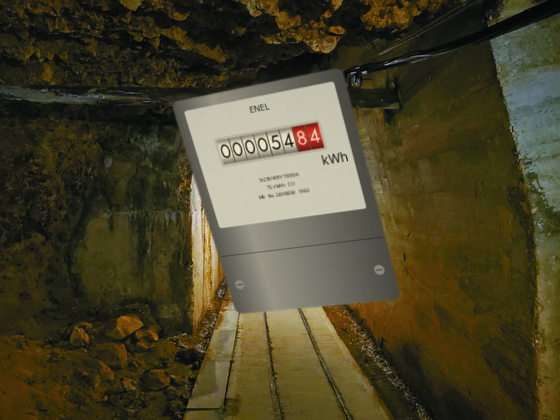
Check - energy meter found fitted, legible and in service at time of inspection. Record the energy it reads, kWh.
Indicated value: 54.84 kWh
